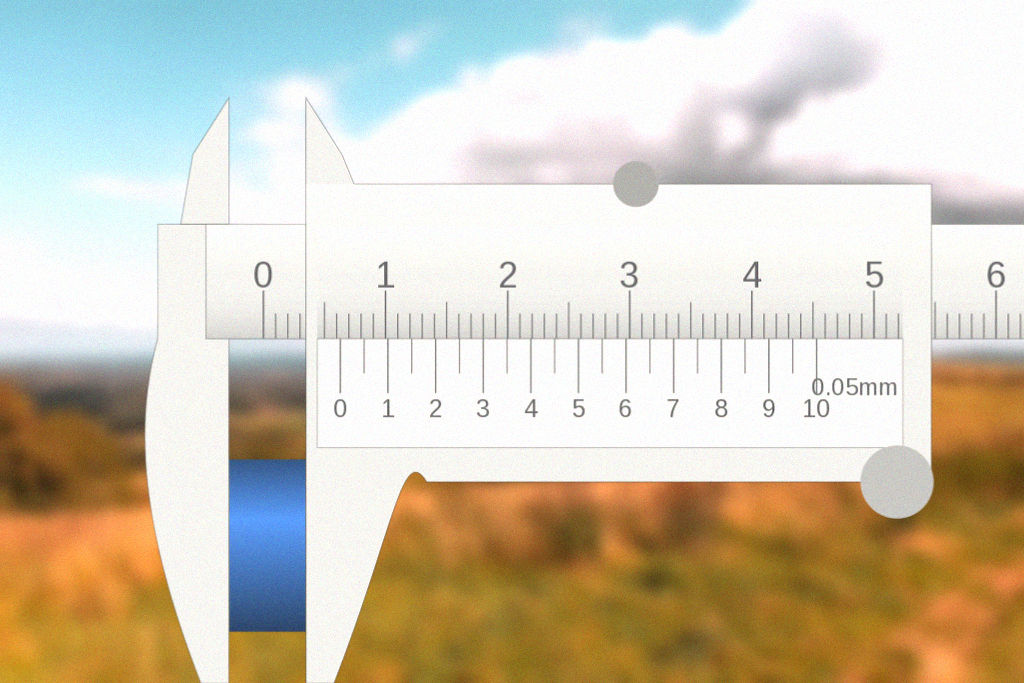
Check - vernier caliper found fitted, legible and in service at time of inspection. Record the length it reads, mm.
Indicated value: 6.3 mm
